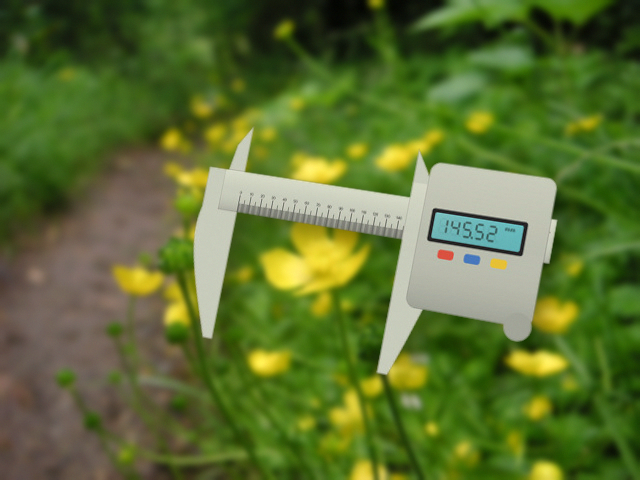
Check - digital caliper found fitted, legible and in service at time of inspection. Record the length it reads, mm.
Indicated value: 145.52 mm
